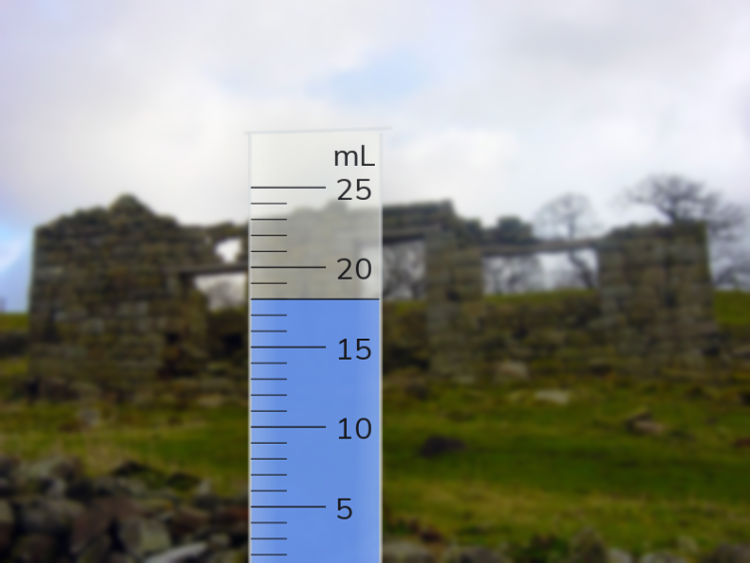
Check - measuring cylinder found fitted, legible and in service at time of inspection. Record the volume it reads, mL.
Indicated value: 18 mL
